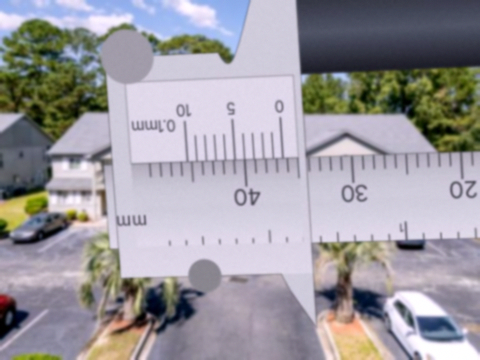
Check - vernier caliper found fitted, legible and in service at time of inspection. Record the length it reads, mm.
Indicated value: 36.4 mm
